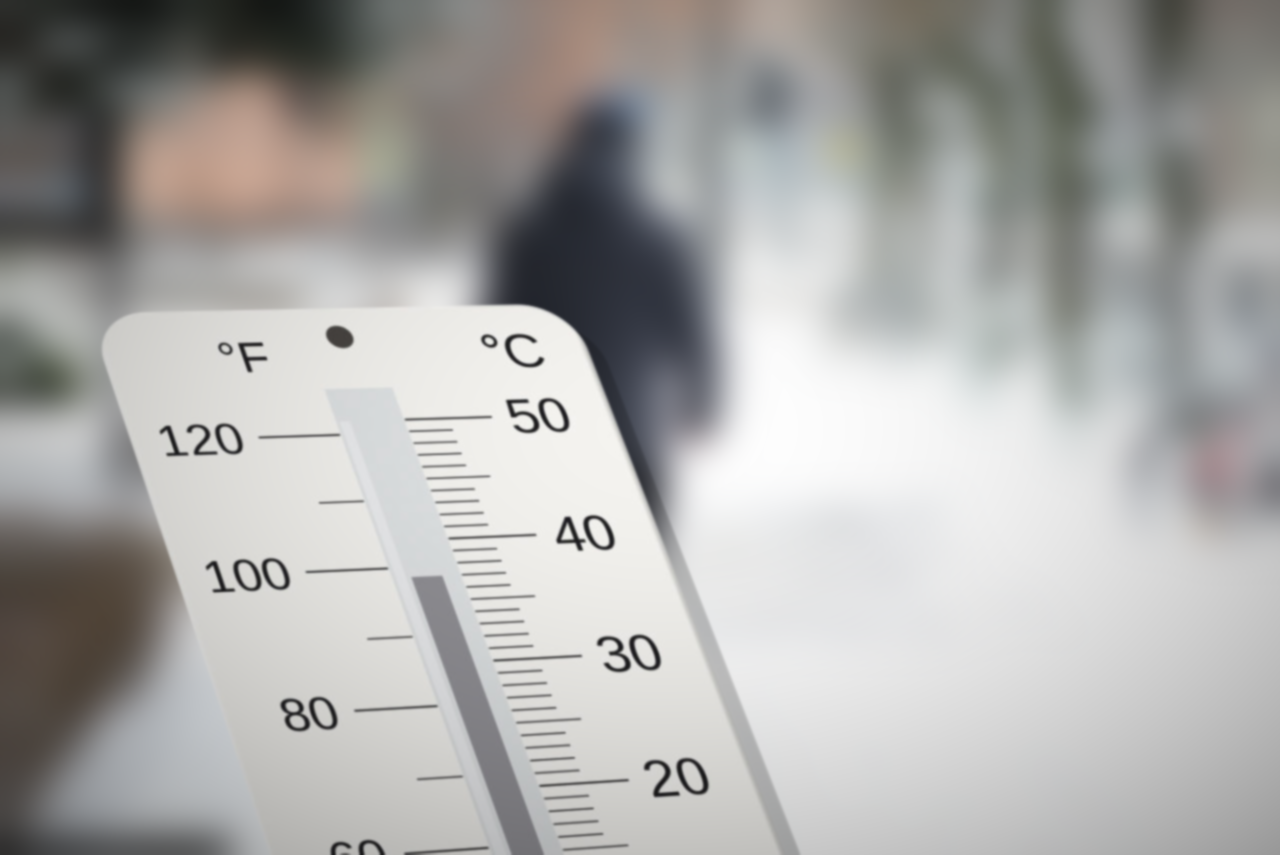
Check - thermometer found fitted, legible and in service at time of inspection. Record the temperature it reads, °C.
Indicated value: 37 °C
